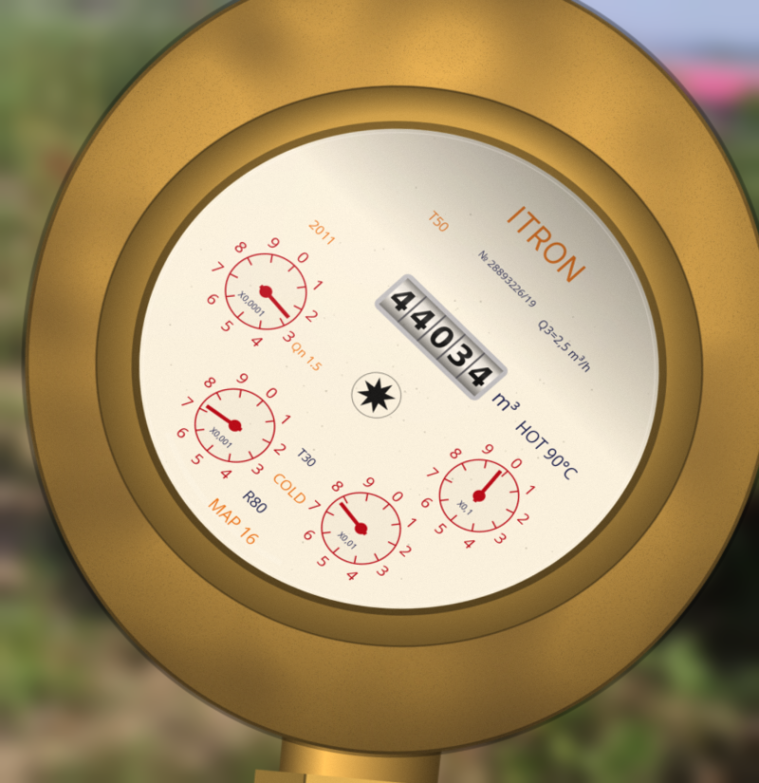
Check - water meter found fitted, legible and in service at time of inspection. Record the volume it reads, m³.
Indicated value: 44033.9772 m³
